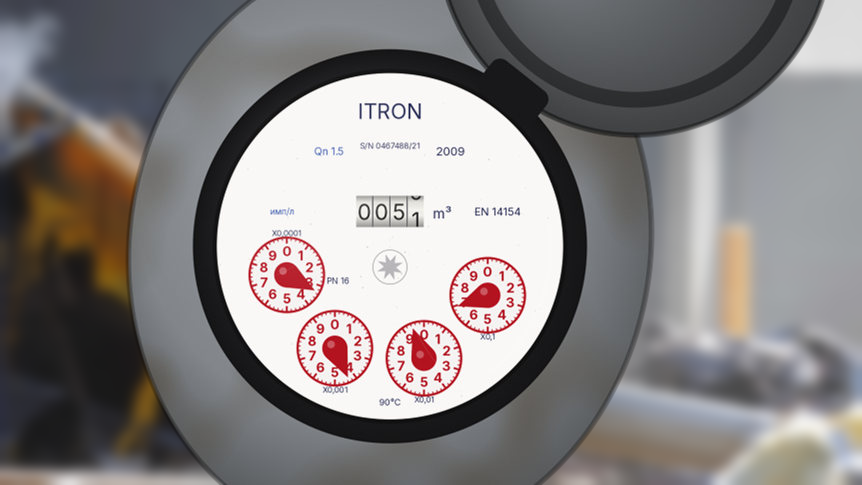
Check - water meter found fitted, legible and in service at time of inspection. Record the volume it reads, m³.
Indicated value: 50.6943 m³
